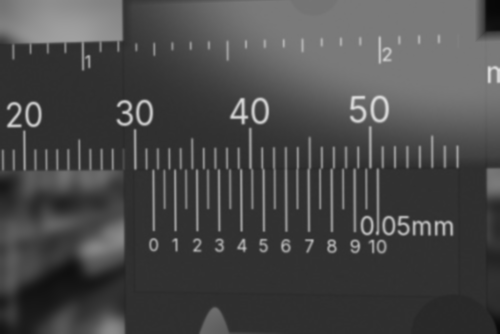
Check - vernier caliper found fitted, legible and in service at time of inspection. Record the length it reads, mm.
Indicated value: 31.6 mm
